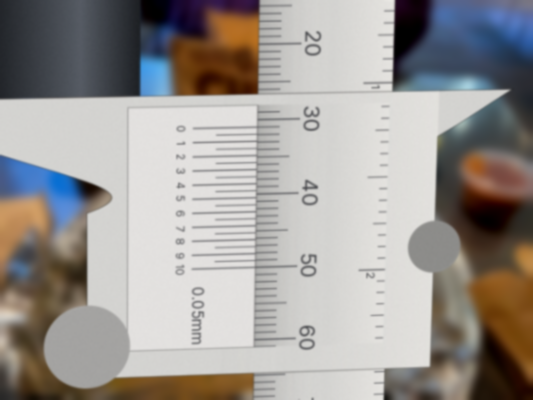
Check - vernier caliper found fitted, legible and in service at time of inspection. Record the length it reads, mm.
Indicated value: 31.0 mm
